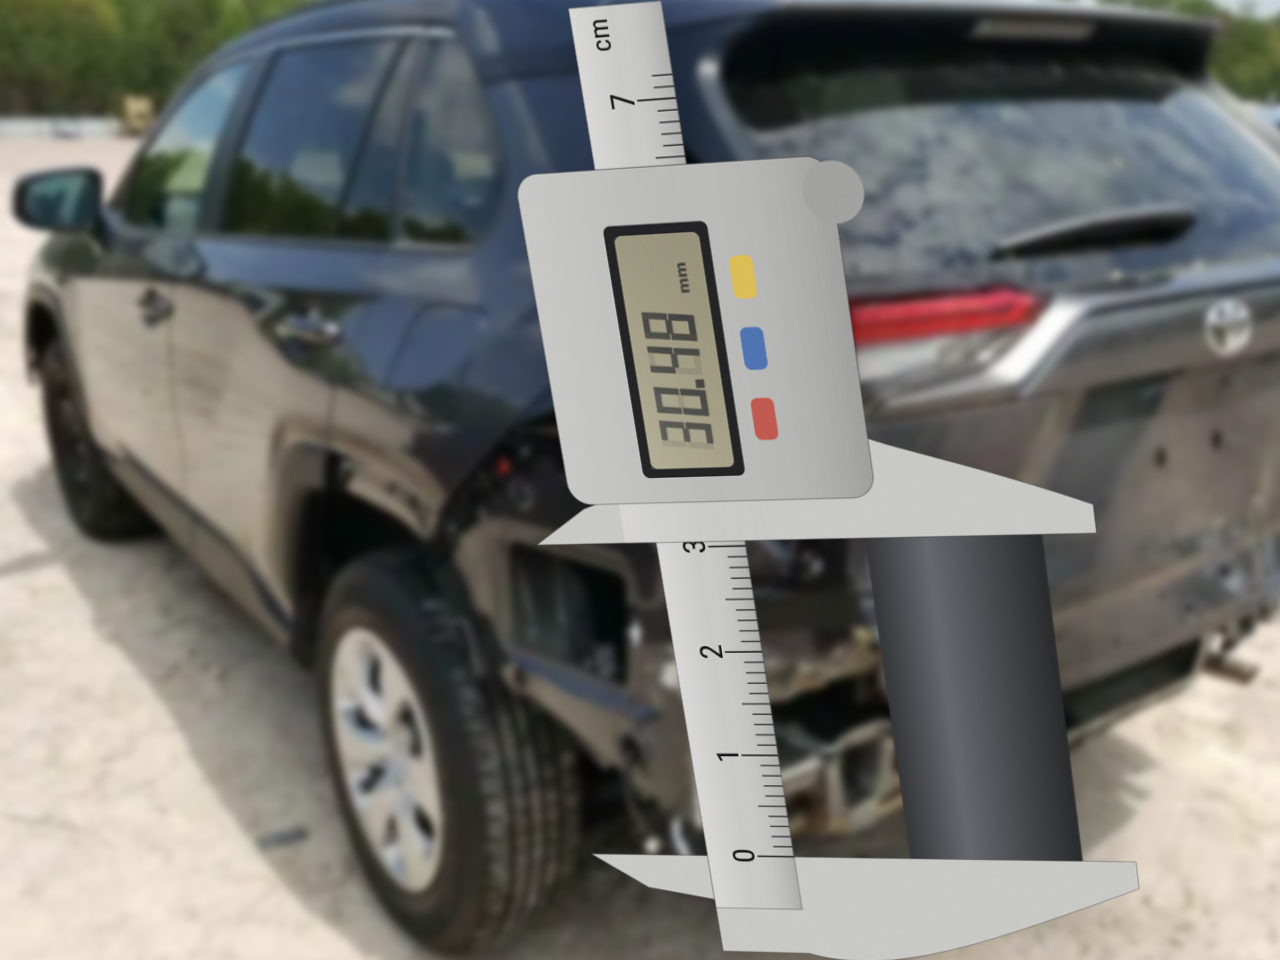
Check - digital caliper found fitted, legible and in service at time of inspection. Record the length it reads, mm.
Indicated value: 30.48 mm
